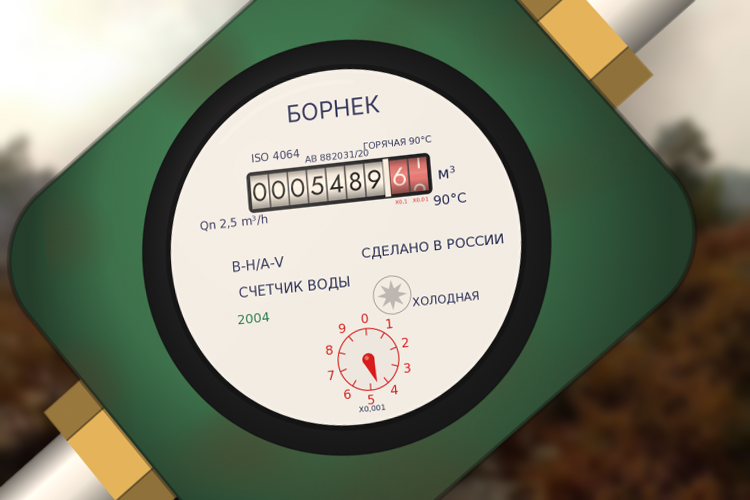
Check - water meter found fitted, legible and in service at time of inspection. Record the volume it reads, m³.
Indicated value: 5489.614 m³
